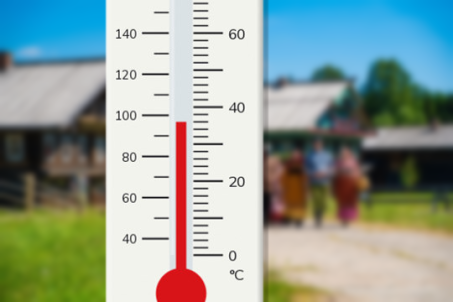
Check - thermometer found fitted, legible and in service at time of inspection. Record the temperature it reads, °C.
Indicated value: 36 °C
